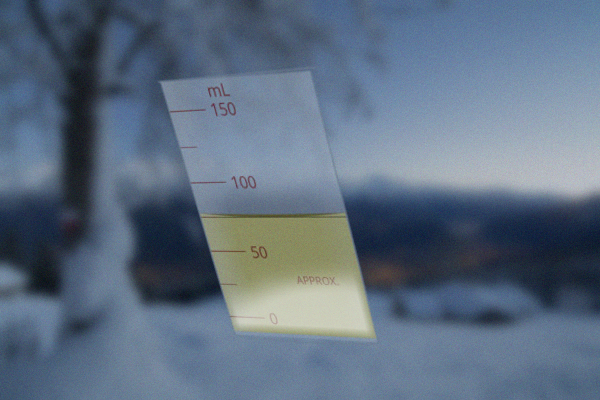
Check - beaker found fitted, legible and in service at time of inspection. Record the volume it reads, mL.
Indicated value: 75 mL
